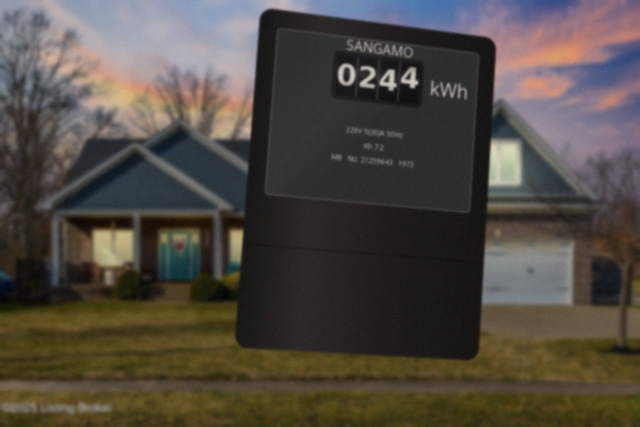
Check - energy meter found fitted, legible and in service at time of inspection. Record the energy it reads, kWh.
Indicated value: 244 kWh
